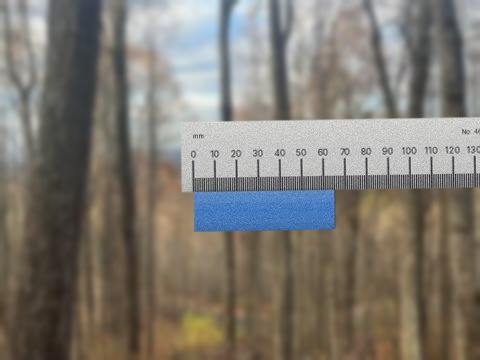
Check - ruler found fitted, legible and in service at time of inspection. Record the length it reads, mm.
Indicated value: 65 mm
